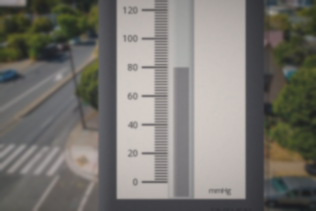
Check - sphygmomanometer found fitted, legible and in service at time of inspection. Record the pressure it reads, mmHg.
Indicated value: 80 mmHg
